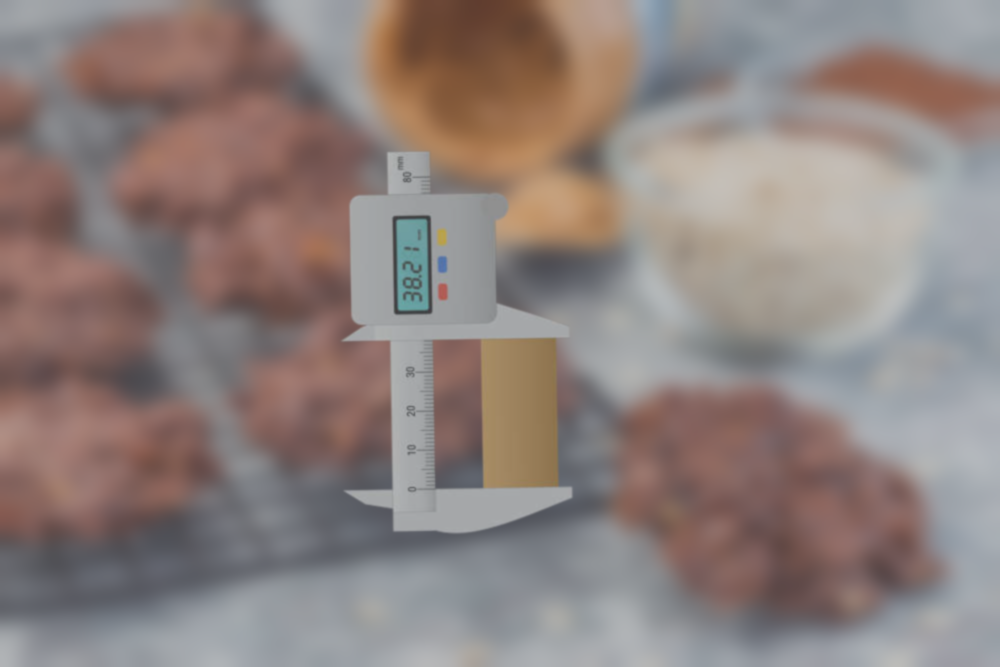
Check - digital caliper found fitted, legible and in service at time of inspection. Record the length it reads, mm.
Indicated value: 38.21 mm
